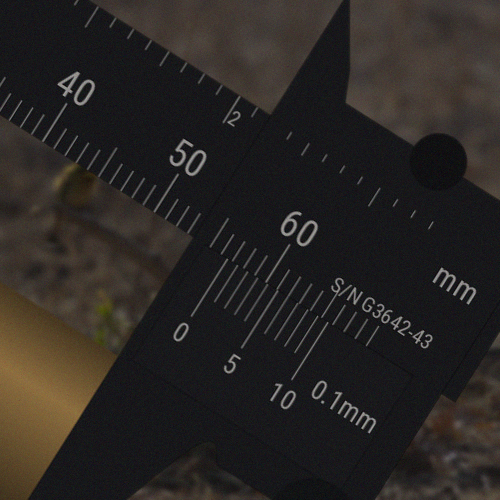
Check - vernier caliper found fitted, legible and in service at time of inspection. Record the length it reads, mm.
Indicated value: 56.6 mm
